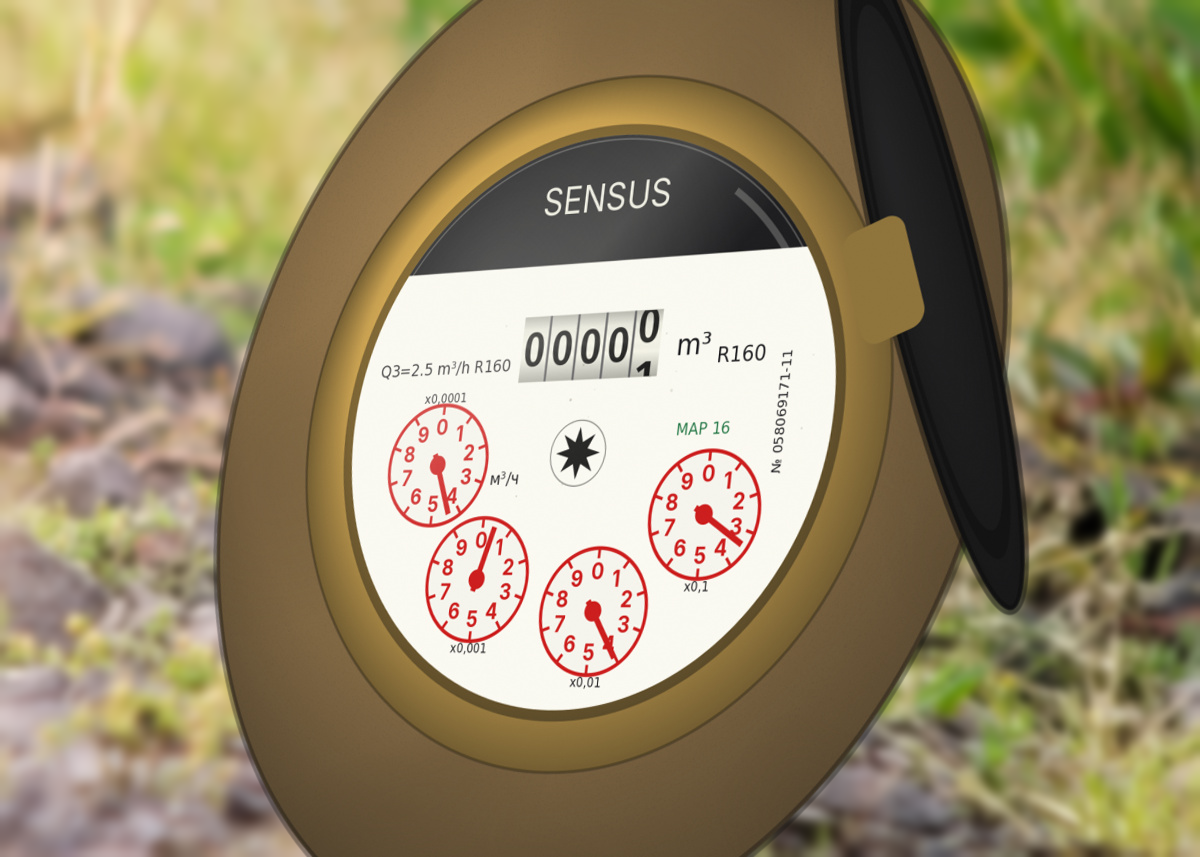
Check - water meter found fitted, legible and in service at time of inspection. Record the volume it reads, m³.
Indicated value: 0.3404 m³
